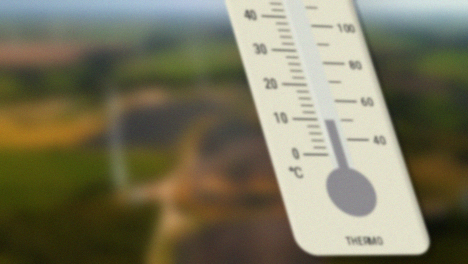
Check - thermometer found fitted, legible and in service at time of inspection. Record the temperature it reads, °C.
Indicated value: 10 °C
